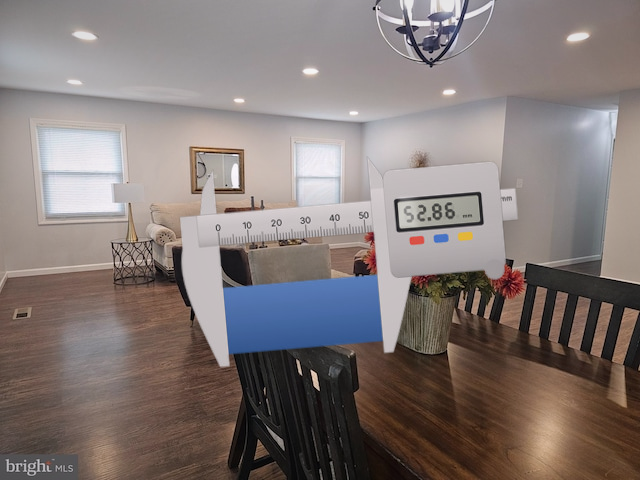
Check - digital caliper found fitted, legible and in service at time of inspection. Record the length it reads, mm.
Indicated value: 52.86 mm
